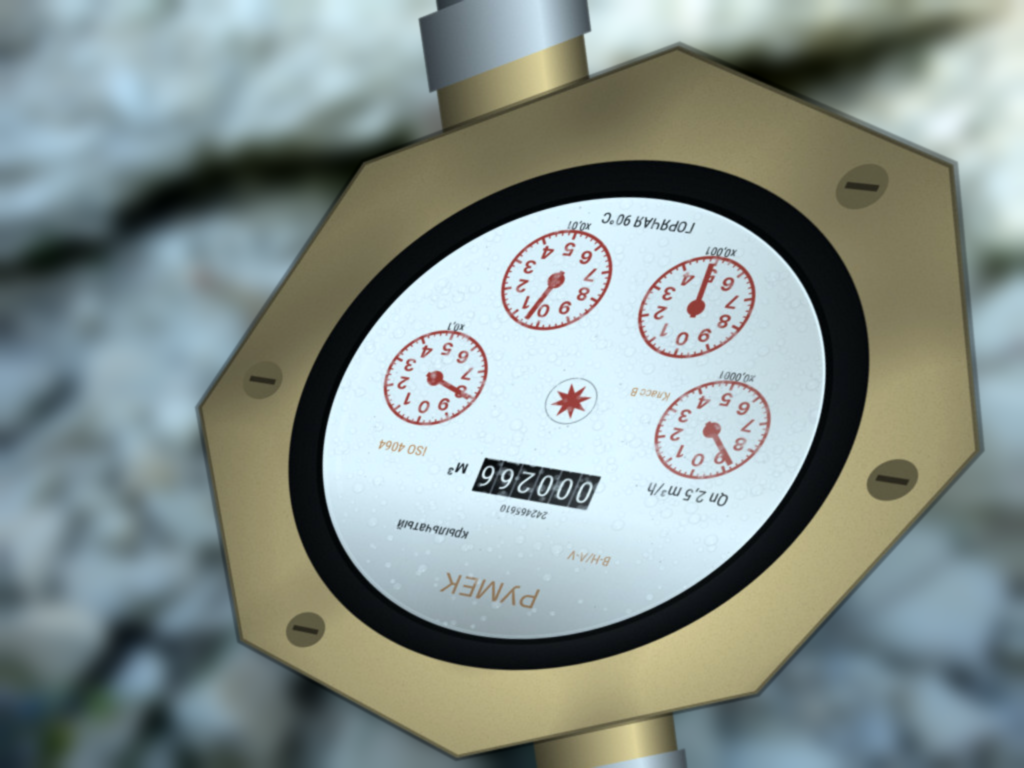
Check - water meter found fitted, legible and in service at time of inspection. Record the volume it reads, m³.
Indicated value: 266.8048 m³
